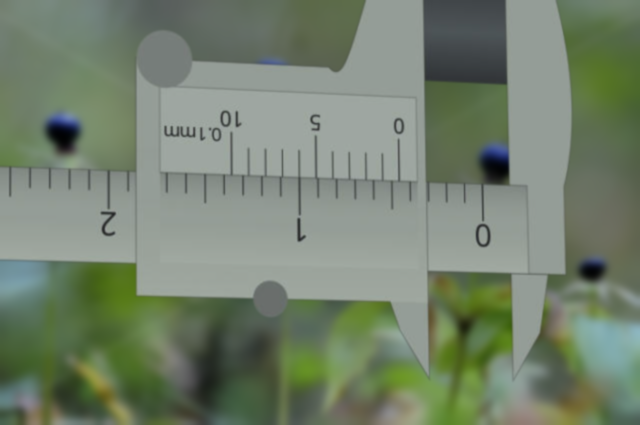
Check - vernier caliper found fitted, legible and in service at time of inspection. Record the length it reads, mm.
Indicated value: 4.6 mm
